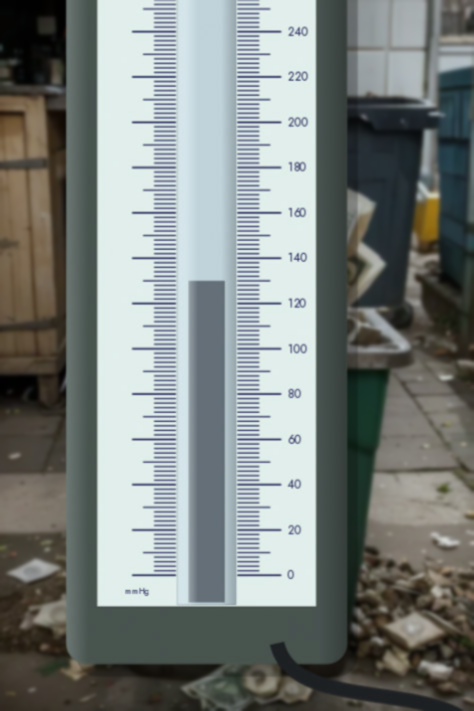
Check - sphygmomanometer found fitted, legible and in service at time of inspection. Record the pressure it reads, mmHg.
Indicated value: 130 mmHg
